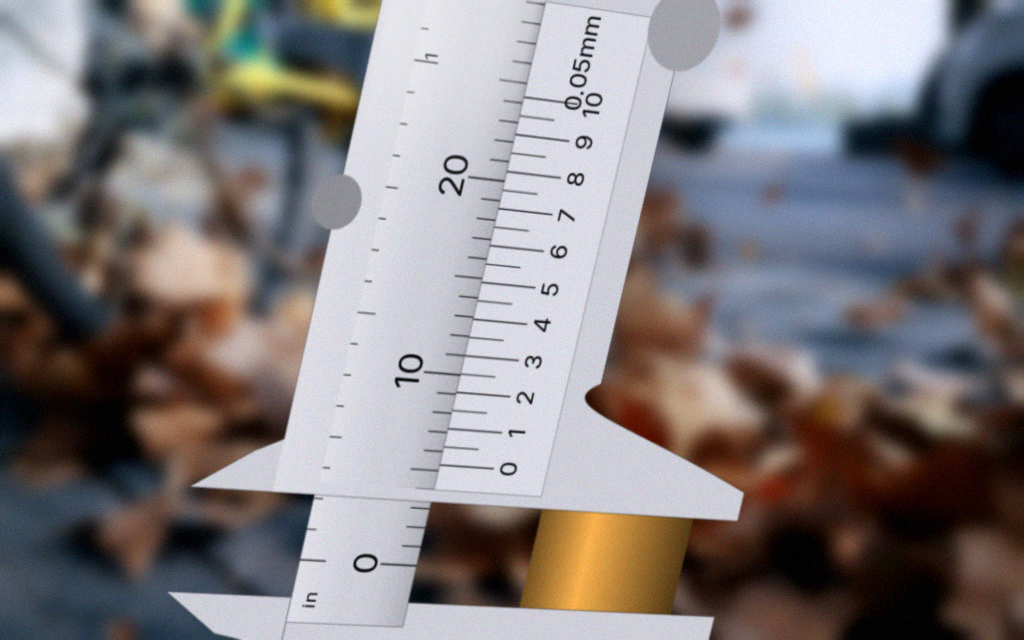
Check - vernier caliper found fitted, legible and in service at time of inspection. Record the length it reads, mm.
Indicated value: 5.3 mm
